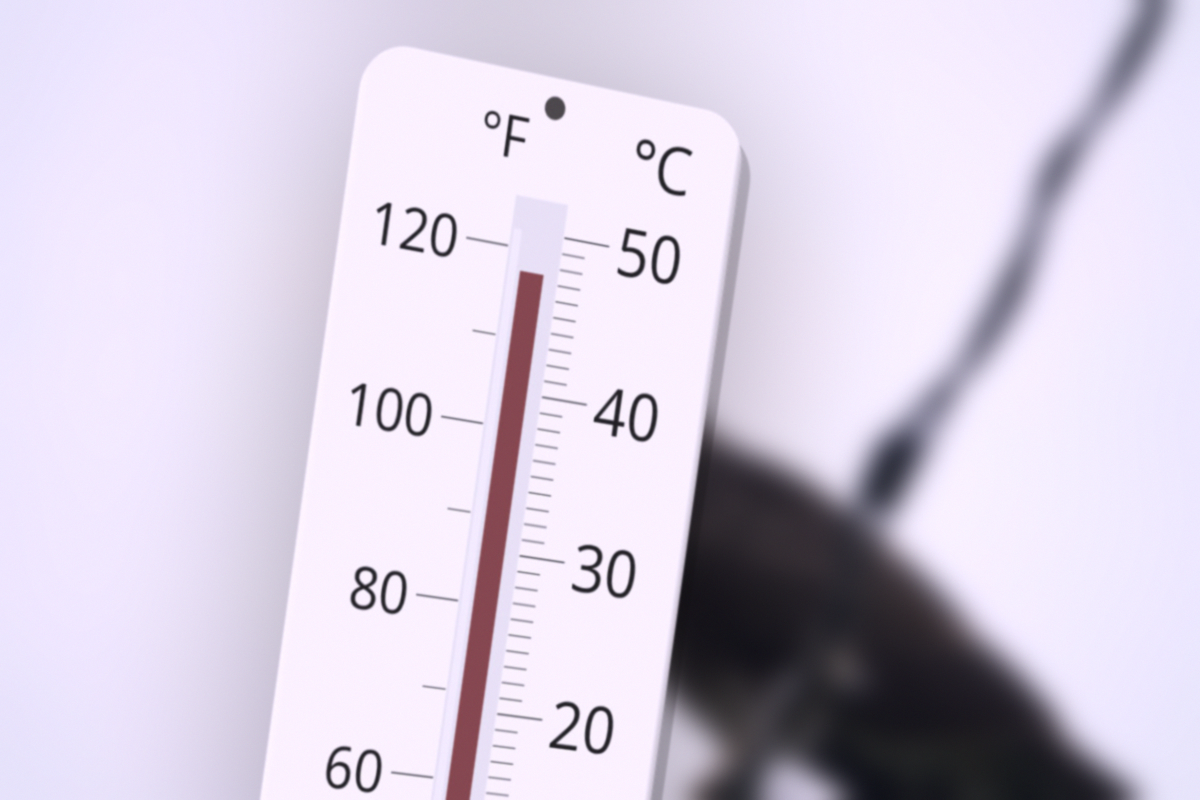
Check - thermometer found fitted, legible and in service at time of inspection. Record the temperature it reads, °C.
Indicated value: 47.5 °C
